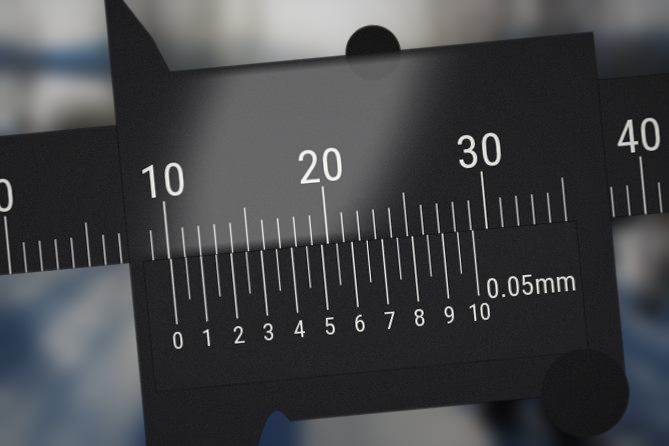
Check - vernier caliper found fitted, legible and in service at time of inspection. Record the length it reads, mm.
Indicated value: 10.1 mm
